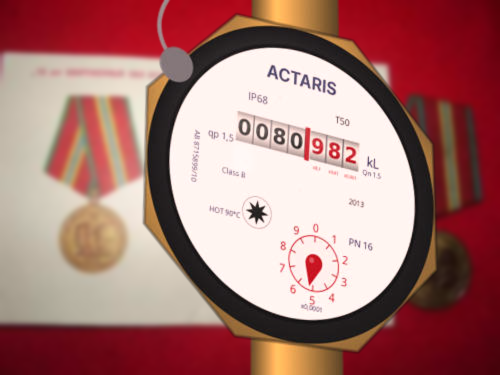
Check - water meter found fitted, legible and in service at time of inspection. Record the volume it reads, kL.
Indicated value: 80.9825 kL
